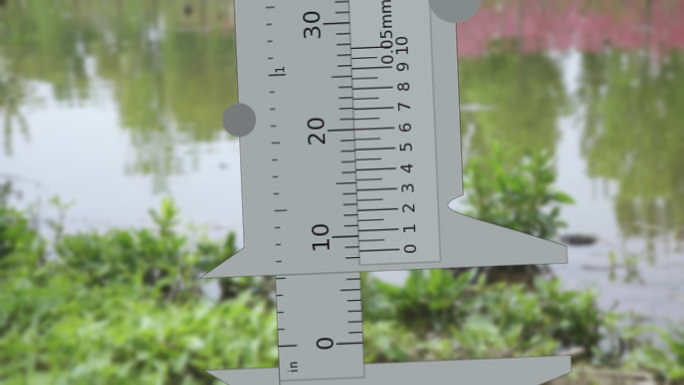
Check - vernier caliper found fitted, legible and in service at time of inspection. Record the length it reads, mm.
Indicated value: 8.6 mm
